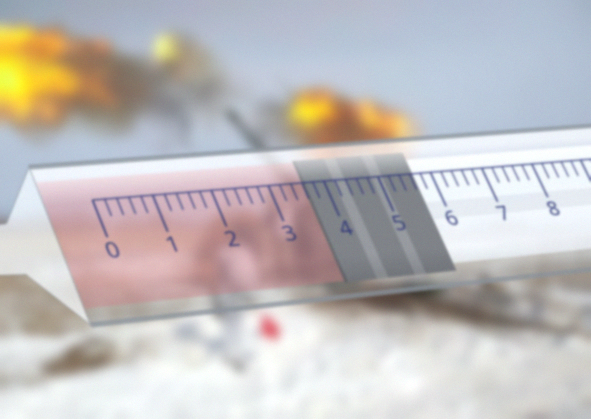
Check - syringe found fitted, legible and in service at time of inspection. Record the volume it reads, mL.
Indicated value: 3.6 mL
